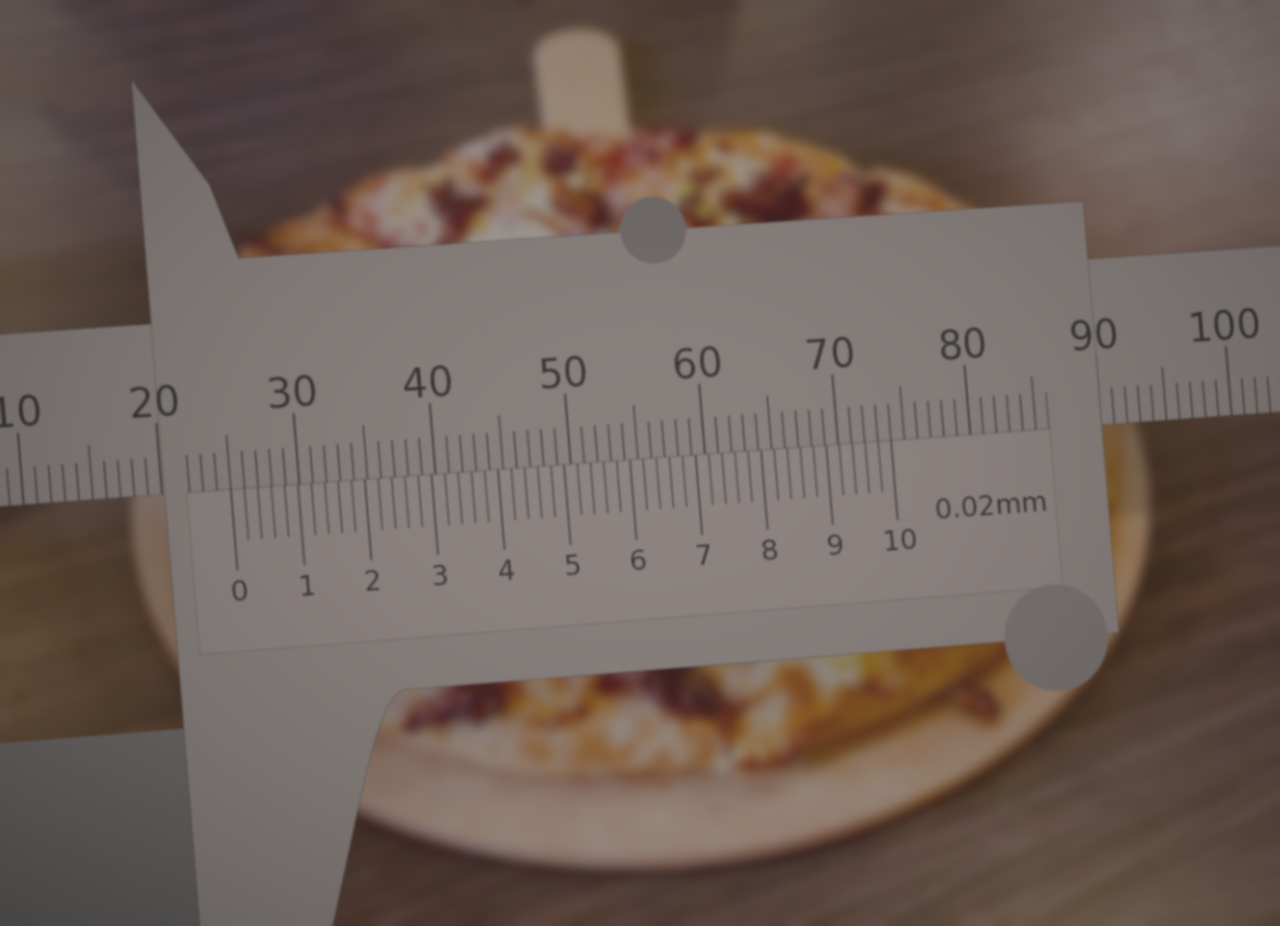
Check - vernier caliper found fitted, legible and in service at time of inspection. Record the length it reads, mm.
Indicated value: 25.0 mm
